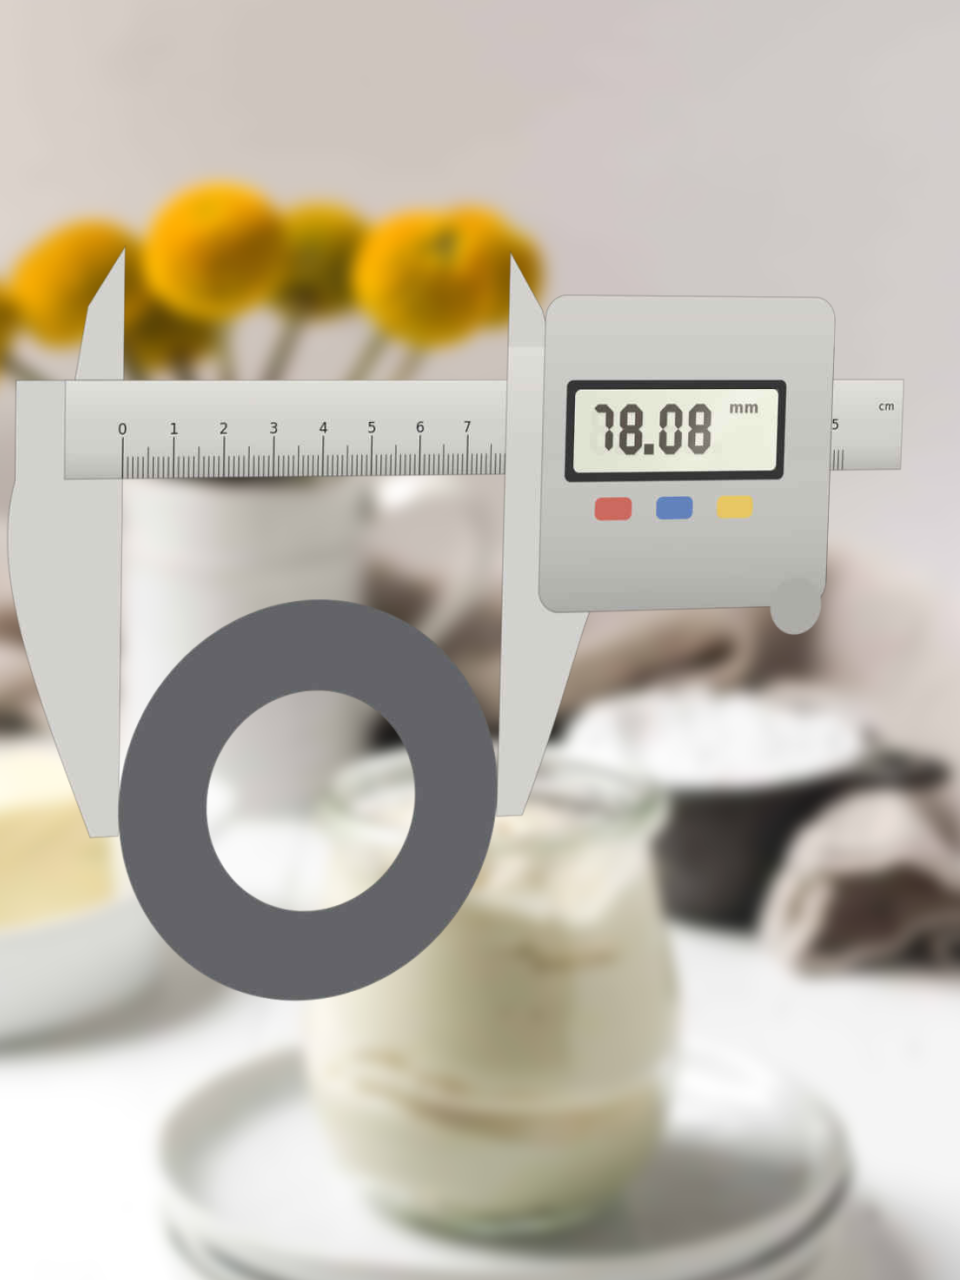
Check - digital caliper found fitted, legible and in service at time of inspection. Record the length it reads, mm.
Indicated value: 78.08 mm
